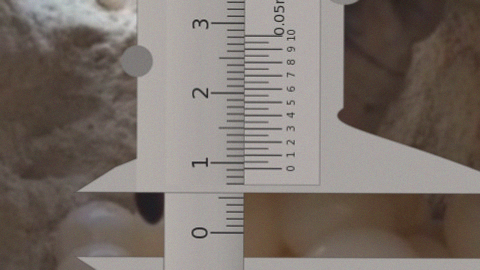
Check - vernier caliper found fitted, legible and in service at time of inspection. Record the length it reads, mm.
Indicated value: 9.2 mm
